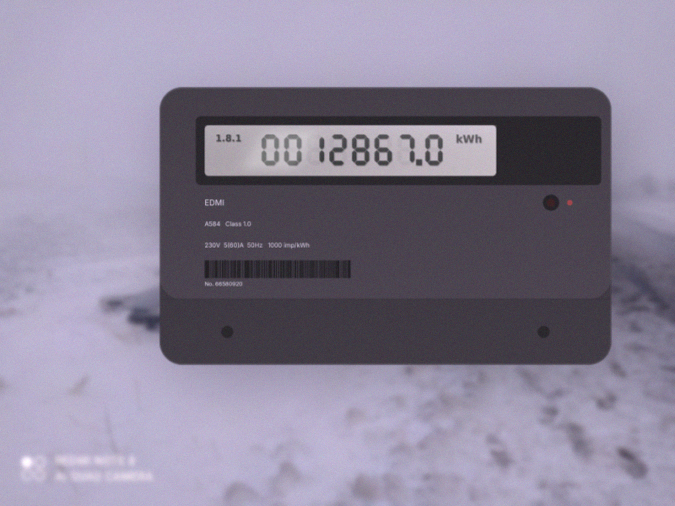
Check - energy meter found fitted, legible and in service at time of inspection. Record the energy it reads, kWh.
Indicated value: 12867.0 kWh
